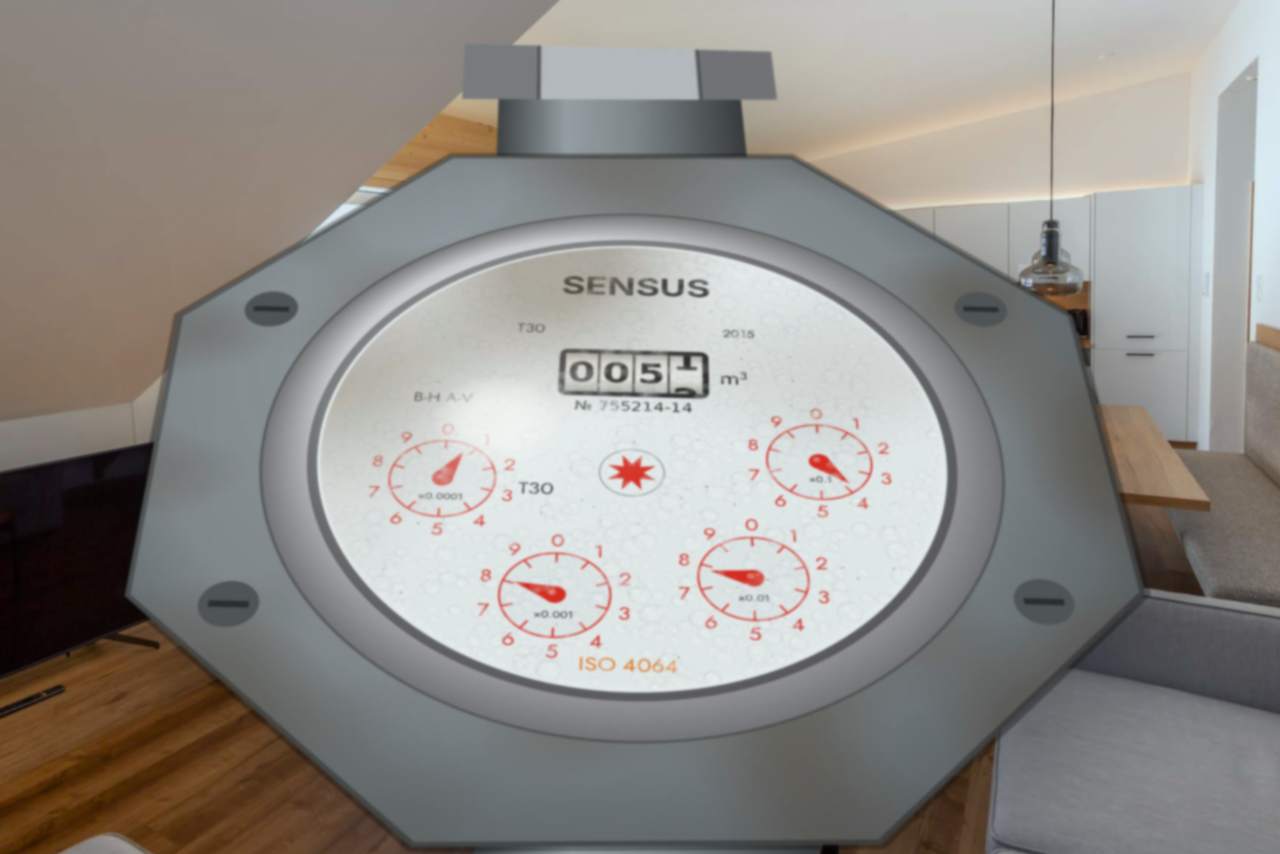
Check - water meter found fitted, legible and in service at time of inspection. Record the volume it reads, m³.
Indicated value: 51.3780 m³
